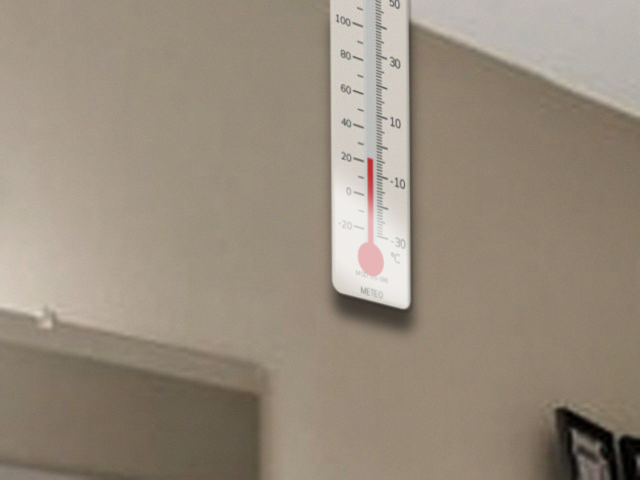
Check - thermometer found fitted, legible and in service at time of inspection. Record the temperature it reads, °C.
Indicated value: -5 °C
